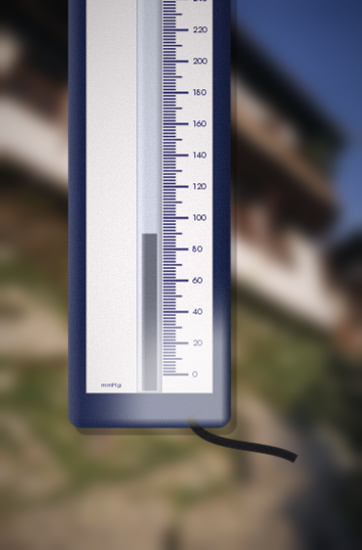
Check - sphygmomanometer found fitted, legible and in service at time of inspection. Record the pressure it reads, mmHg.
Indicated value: 90 mmHg
